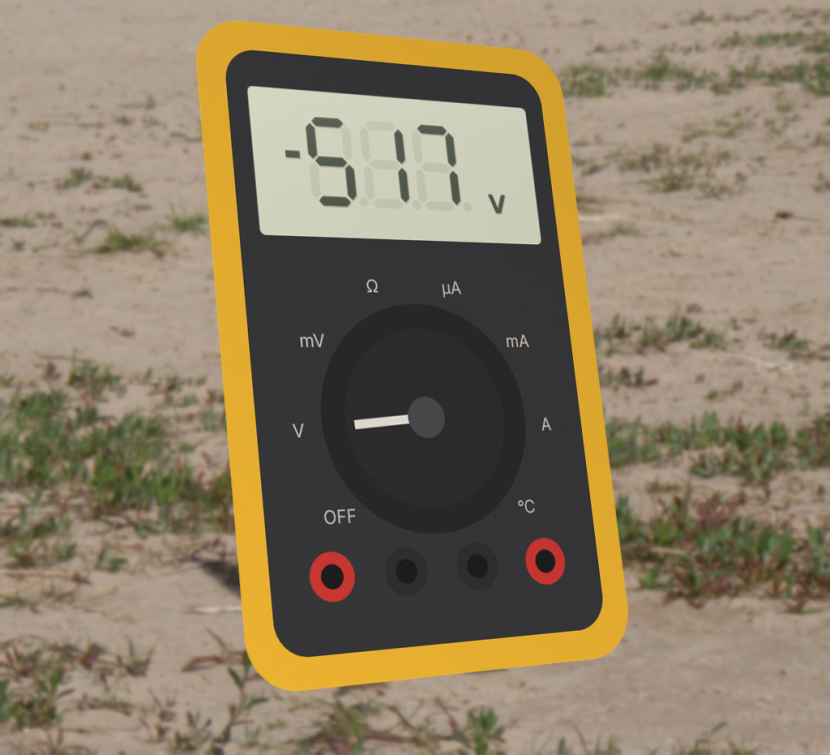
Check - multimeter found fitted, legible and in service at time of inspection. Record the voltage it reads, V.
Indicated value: -517 V
